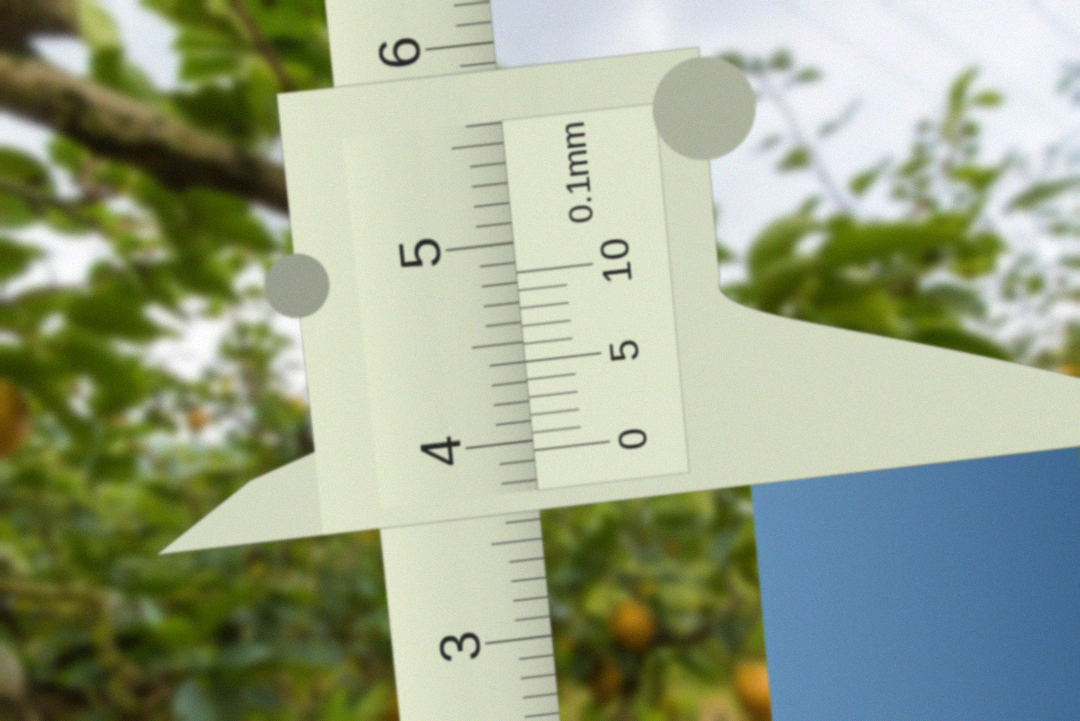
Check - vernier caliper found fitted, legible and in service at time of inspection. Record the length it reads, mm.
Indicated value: 39.5 mm
